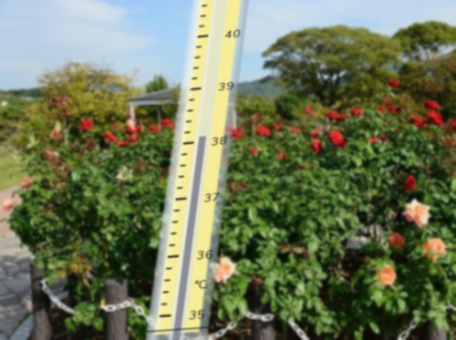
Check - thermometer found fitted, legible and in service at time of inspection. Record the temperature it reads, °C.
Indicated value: 38.1 °C
